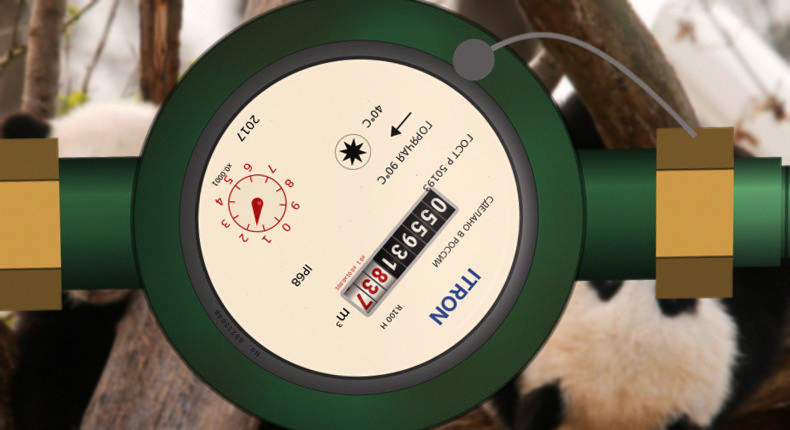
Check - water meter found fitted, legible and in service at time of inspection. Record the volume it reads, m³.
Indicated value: 55931.8371 m³
